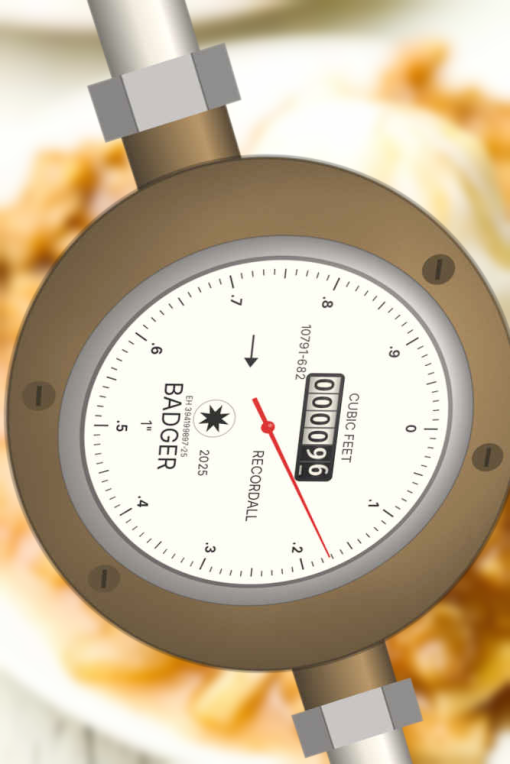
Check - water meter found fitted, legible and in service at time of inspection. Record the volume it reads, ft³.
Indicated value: 96.17 ft³
